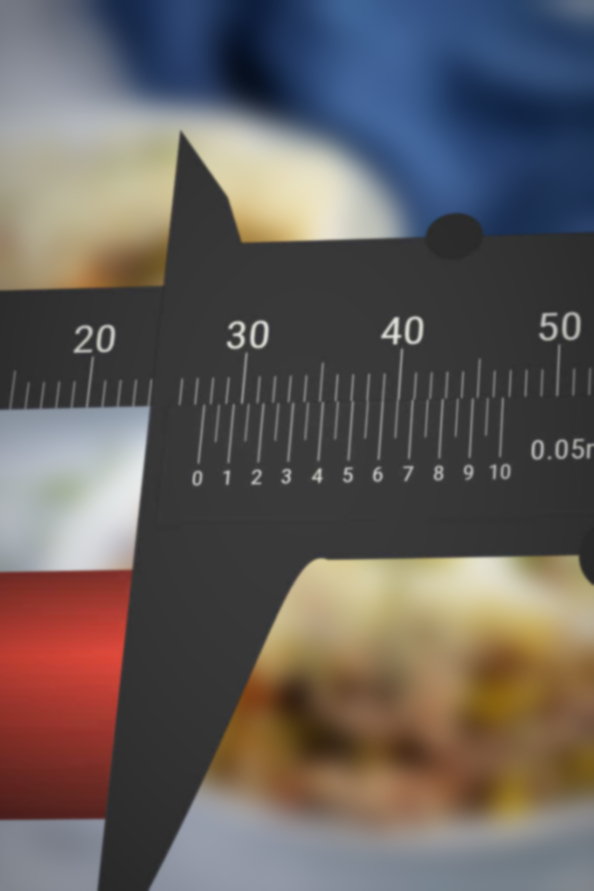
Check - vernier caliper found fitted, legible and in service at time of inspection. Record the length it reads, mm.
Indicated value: 27.6 mm
